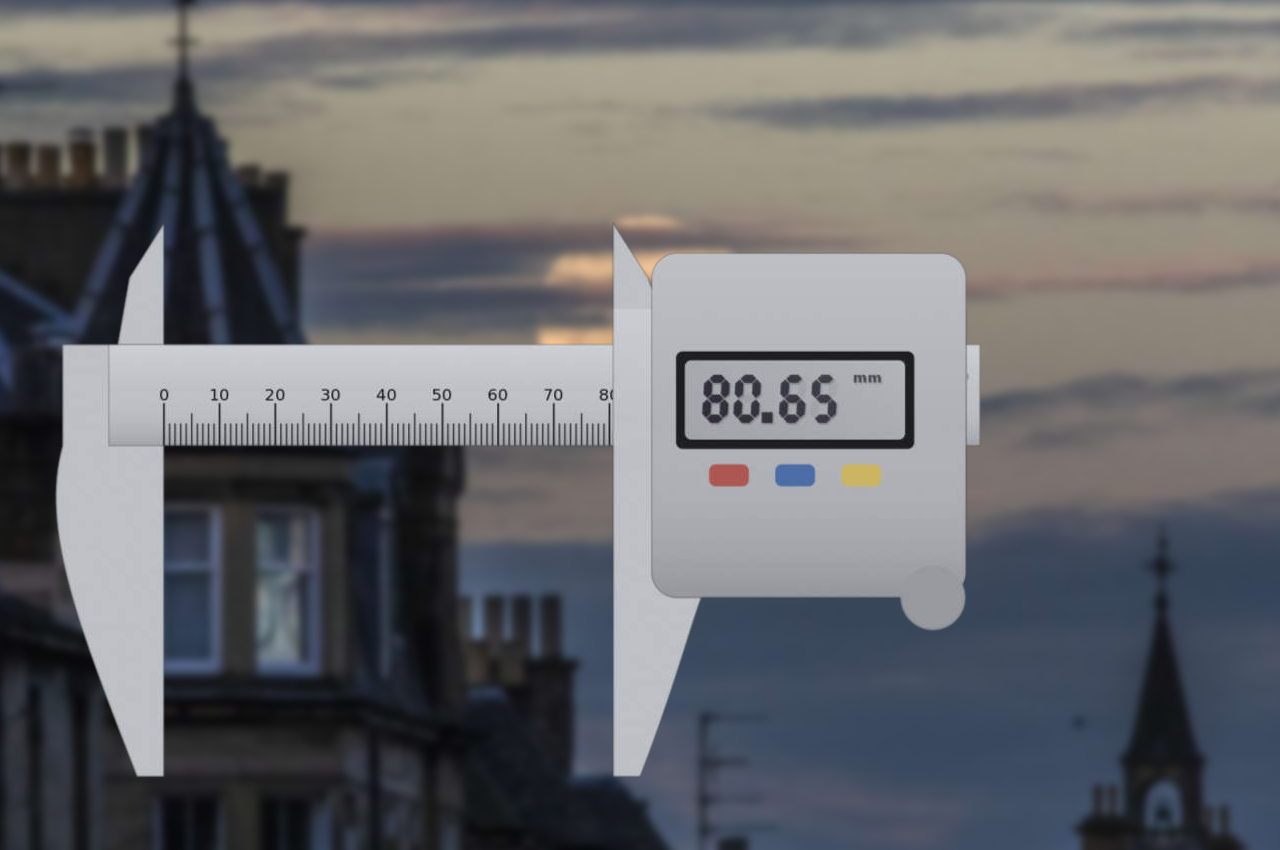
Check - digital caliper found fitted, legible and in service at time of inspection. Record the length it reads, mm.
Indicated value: 80.65 mm
